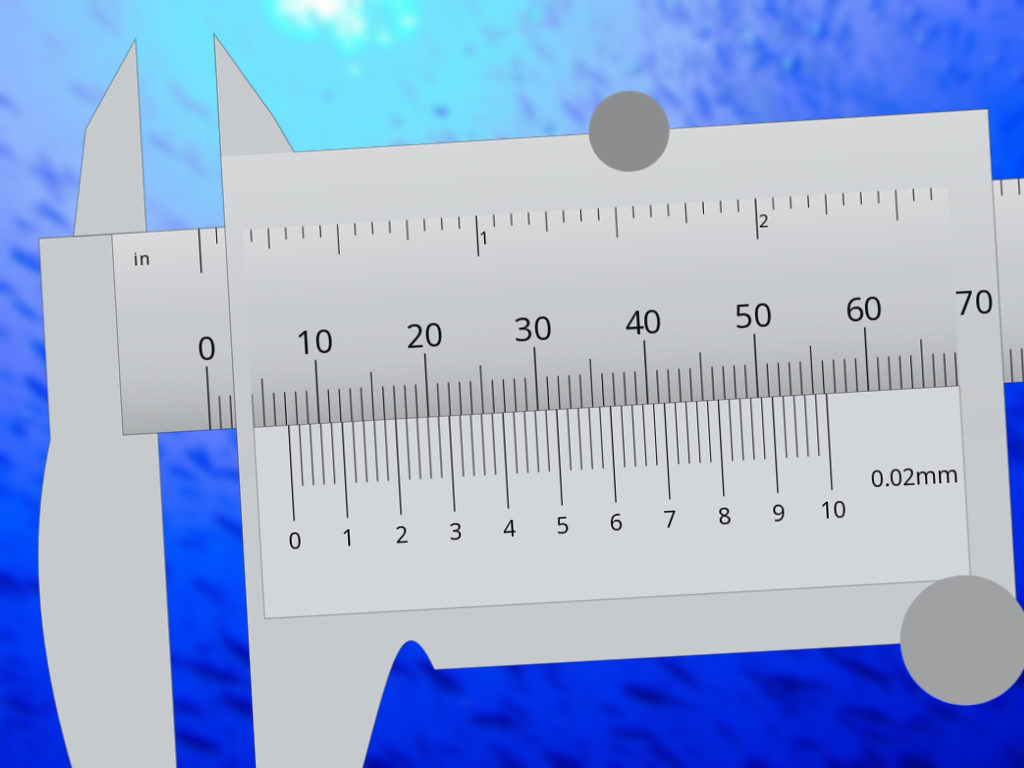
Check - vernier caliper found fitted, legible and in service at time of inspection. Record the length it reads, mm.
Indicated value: 7.2 mm
